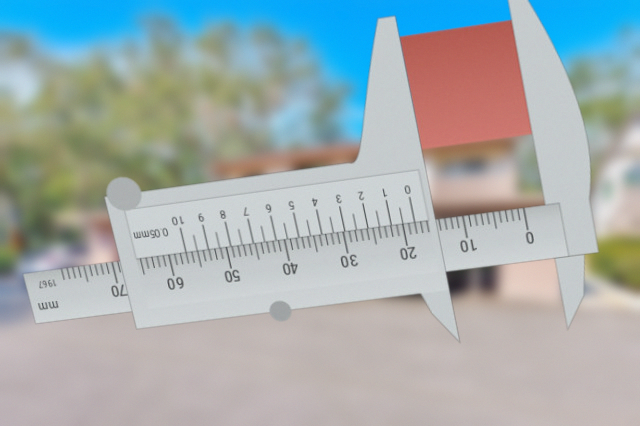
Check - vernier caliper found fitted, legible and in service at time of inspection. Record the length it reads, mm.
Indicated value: 18.0 mm
